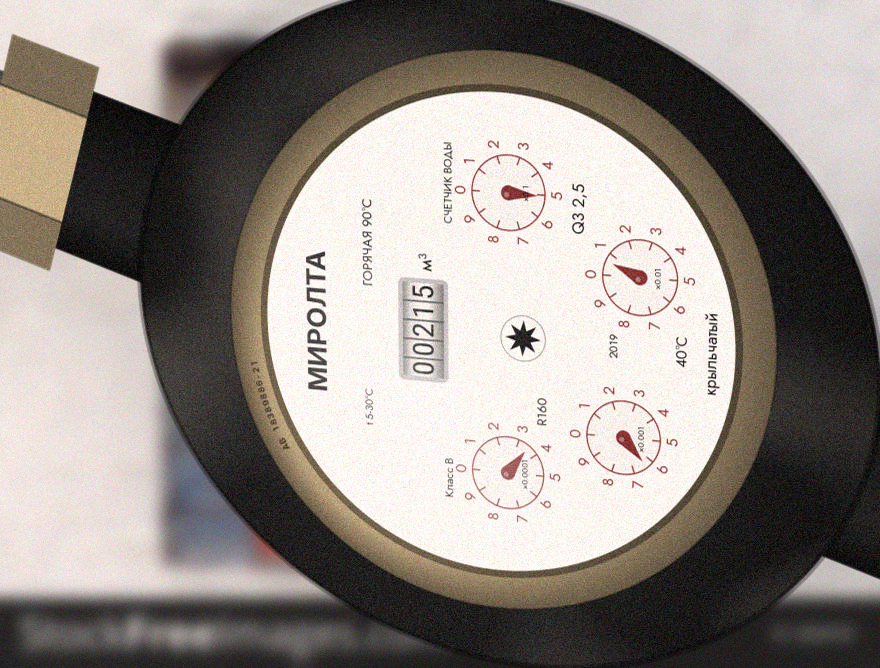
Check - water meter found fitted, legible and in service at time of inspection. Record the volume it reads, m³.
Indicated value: 215.5063 m³
